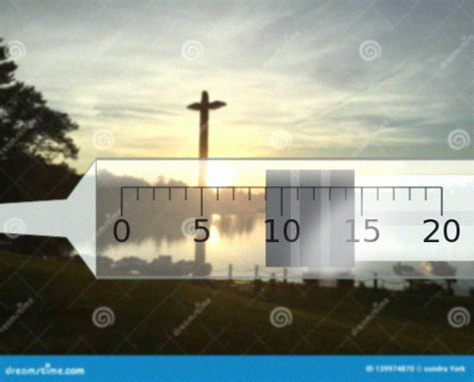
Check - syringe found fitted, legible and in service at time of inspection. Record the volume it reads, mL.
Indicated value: 9 mL
